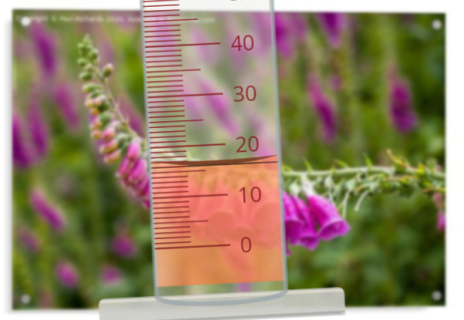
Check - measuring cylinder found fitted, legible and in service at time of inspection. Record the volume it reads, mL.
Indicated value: 16 mL
